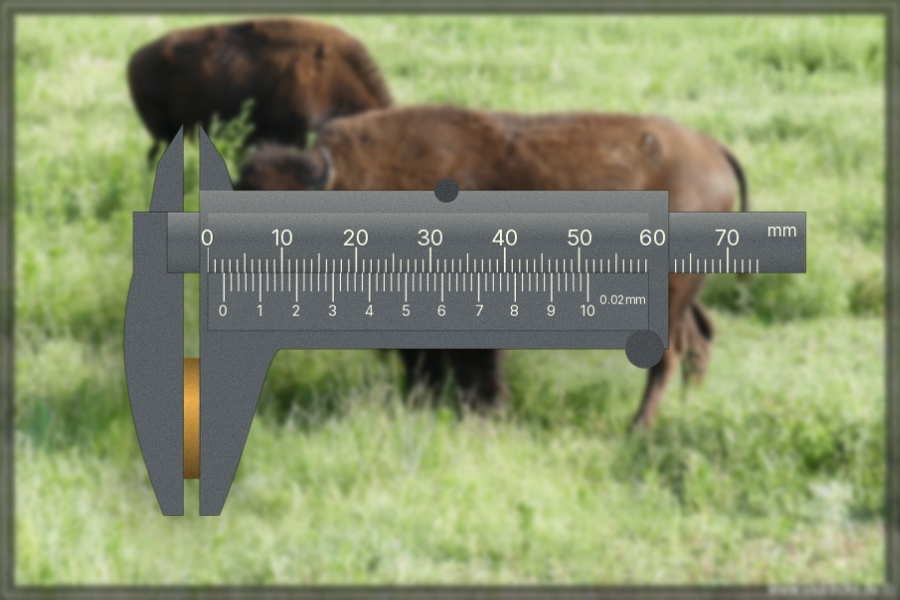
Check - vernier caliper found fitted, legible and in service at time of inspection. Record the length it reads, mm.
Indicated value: 2.2 mm
